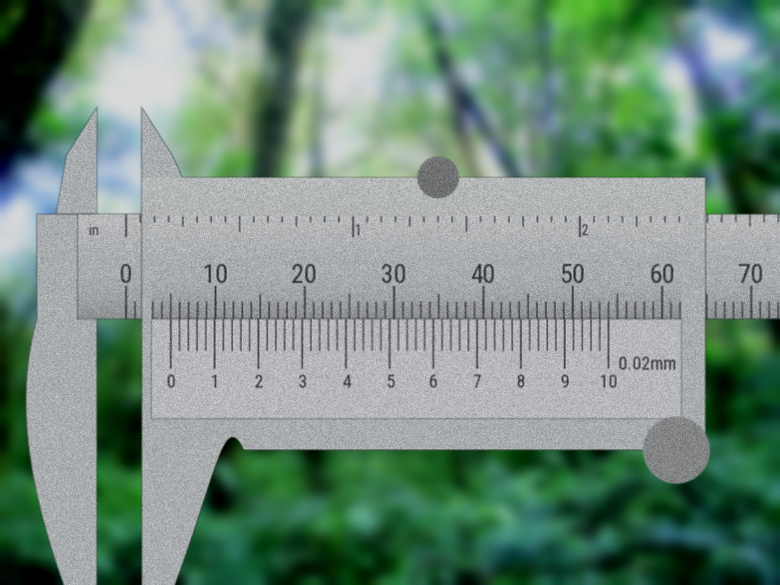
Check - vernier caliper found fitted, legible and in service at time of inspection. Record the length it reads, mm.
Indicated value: 5.0 mm
